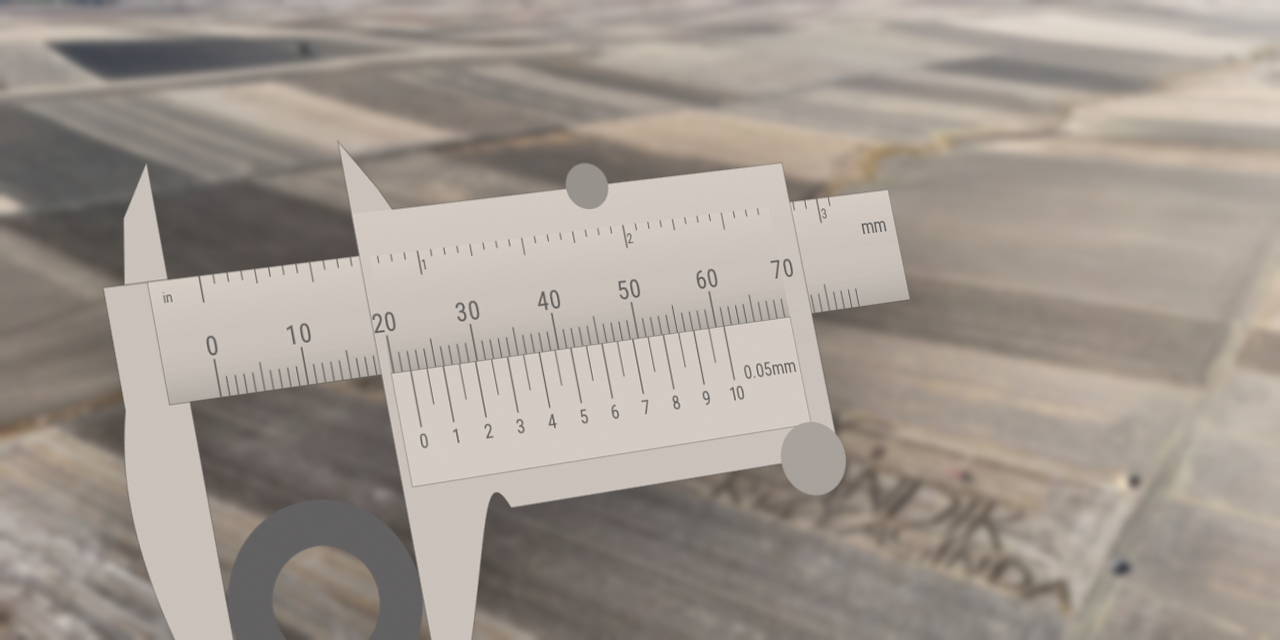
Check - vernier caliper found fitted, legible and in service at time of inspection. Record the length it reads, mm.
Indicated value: 22.0 mm
